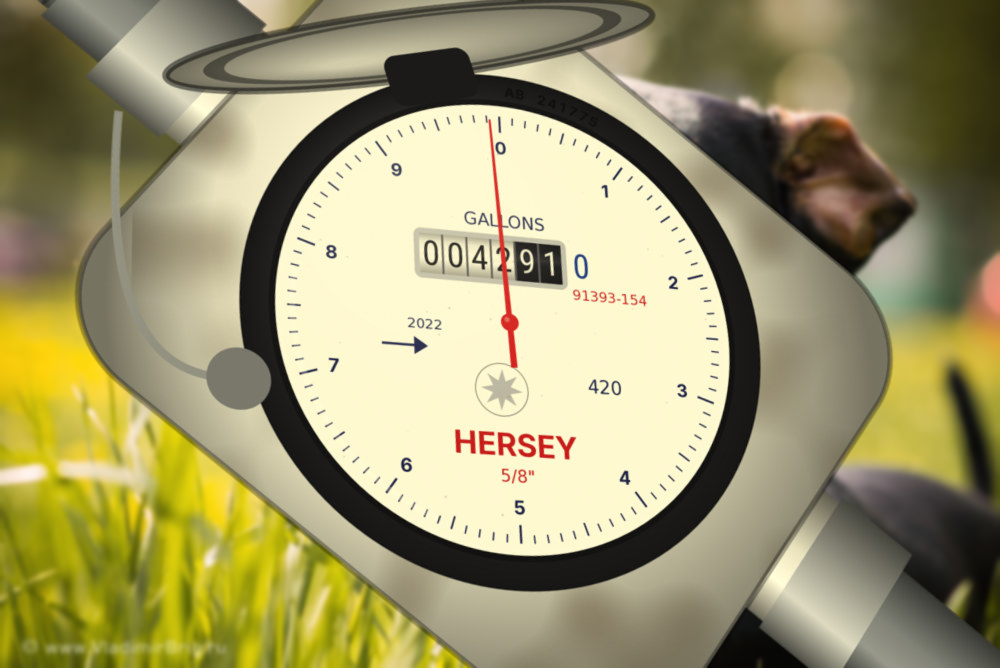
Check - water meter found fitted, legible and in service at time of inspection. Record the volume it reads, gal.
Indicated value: 42909.9 gal
